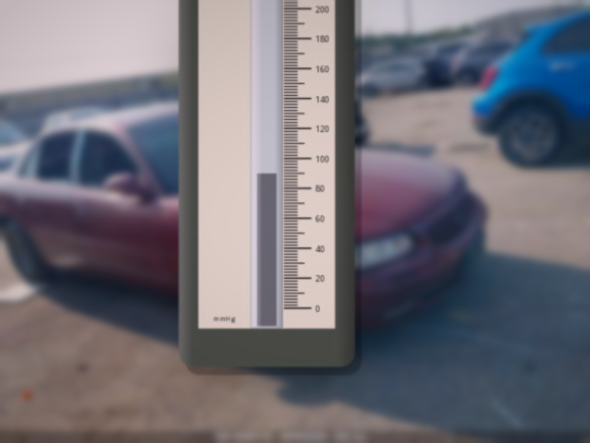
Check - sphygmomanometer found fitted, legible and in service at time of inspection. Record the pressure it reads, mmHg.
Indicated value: 90 mmHg
